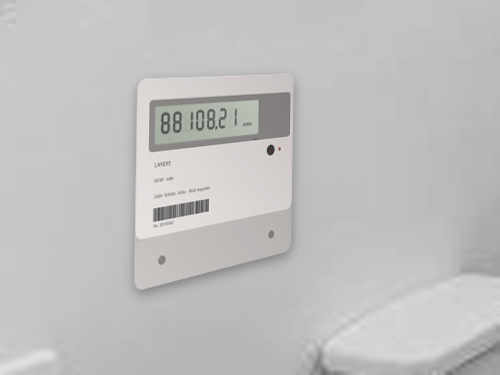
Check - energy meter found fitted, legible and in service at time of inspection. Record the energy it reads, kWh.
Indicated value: 88108.21 kWh
